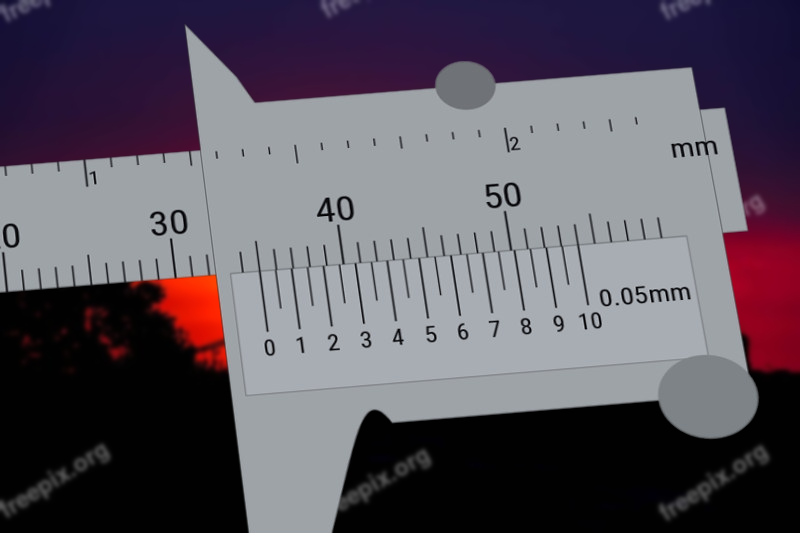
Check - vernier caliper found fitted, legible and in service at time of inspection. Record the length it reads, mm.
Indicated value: 35.0 mm
